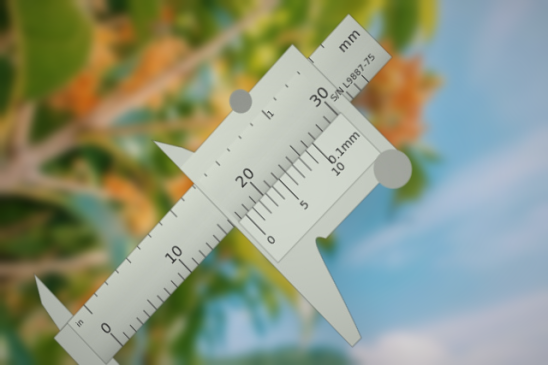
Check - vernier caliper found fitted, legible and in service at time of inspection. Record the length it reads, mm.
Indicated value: 17.6 mm
